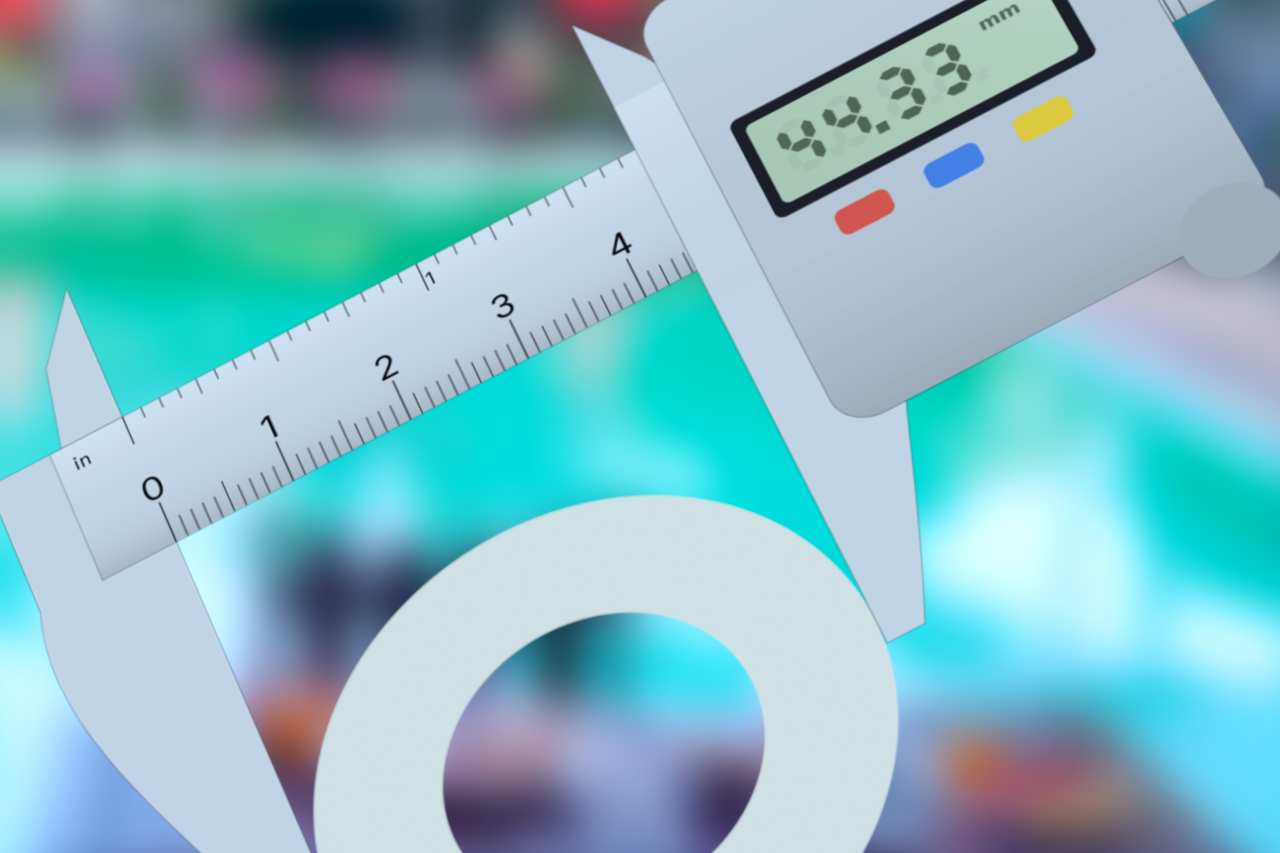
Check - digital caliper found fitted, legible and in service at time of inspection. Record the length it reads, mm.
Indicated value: 44.33 mm
